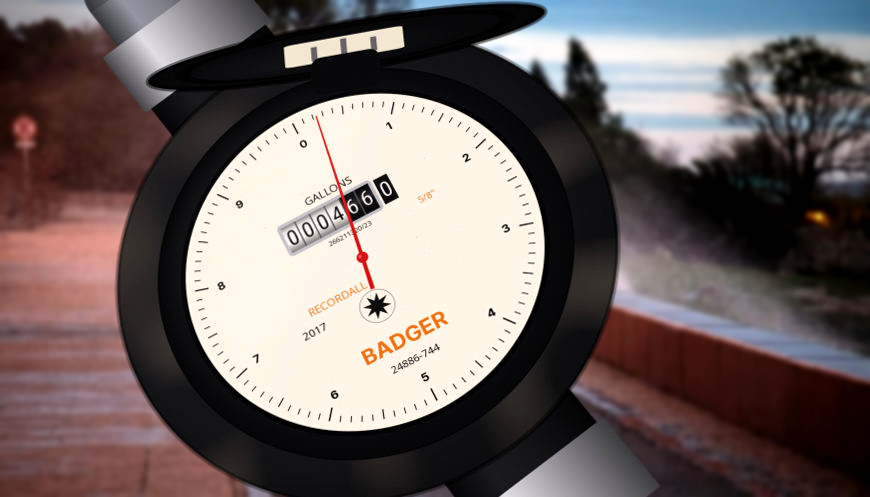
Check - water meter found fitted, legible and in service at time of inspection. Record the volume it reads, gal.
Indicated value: 4660.2 gal
